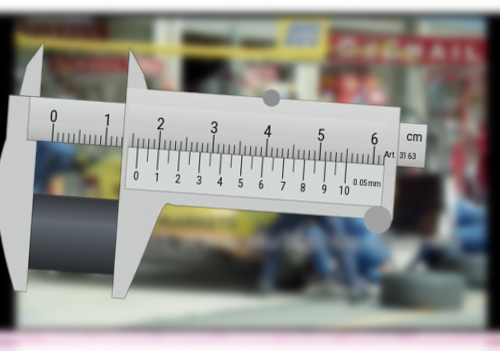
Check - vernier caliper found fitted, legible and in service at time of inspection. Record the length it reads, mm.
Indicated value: 16.0 mm
